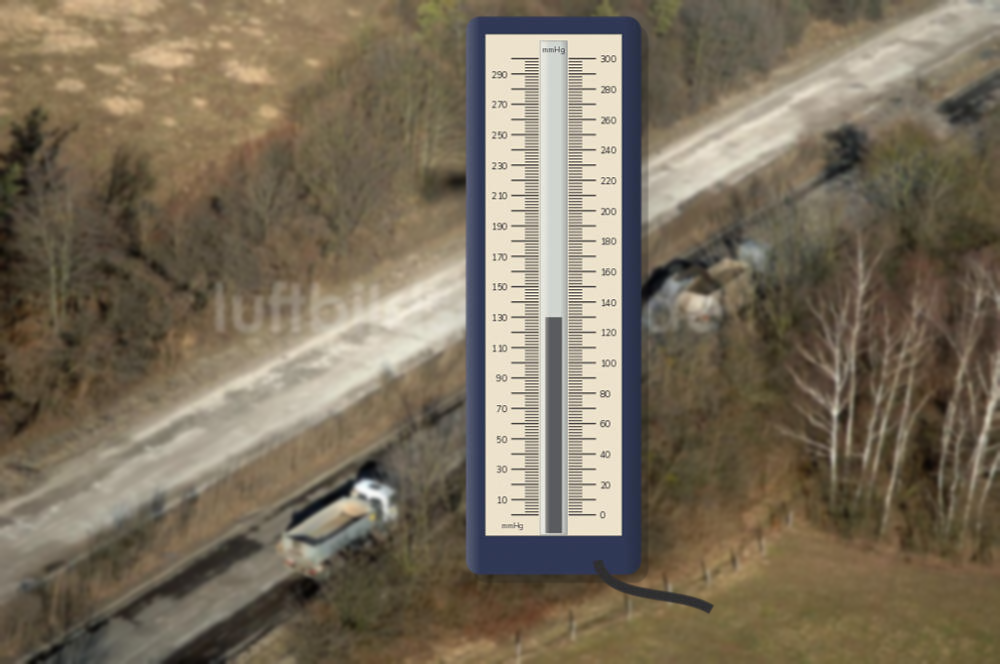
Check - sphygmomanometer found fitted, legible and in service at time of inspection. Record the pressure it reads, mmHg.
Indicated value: 130 mmHg
